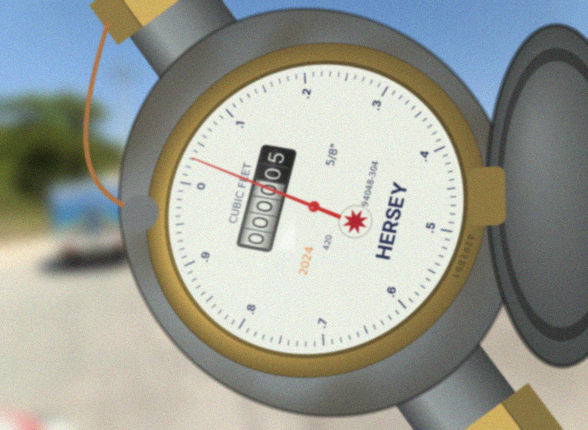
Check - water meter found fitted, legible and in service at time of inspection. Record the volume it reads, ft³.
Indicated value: 5.03 ft³
